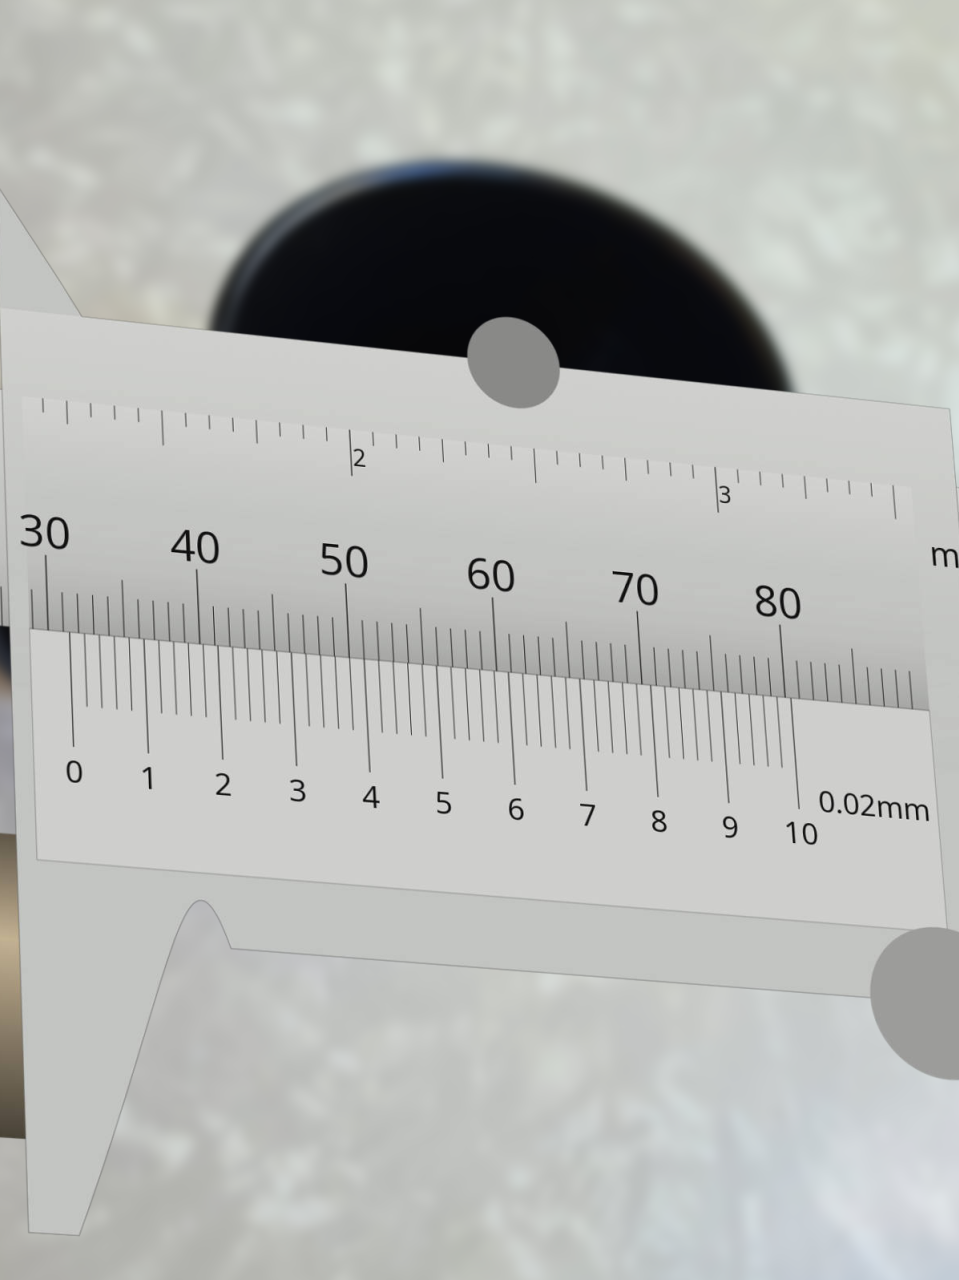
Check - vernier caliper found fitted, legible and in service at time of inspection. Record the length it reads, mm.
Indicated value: 31.4 mm
